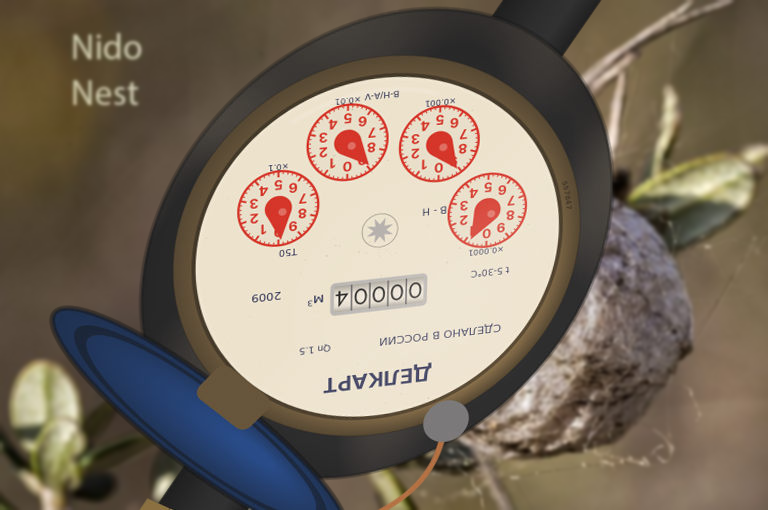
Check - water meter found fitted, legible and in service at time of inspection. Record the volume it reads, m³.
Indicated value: 3.9890 m³
